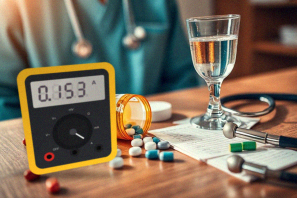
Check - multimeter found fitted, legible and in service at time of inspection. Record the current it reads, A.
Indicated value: 0.153 A
